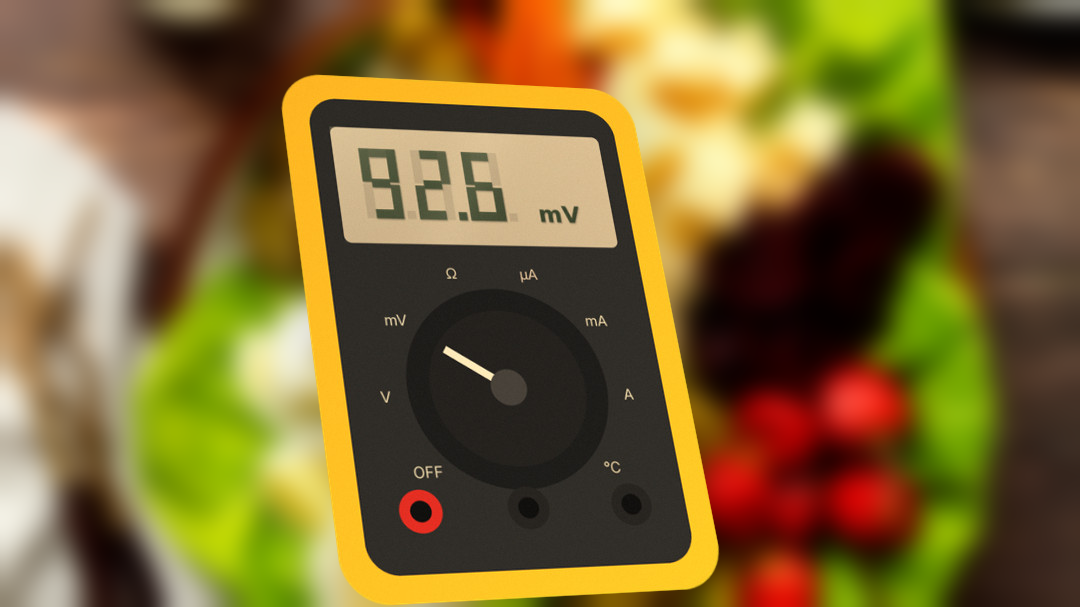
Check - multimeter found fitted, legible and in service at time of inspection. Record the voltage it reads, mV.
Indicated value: 92.6 mV
